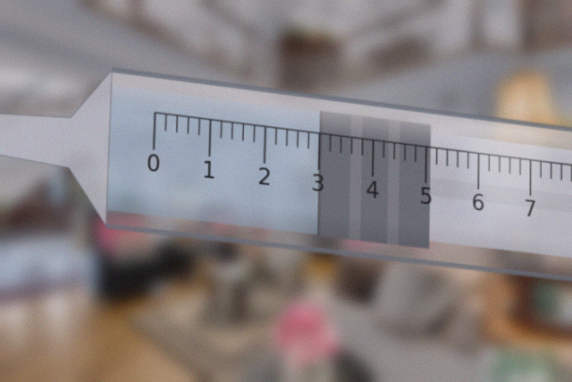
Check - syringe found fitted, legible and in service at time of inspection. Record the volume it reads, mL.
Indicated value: 3 mL
